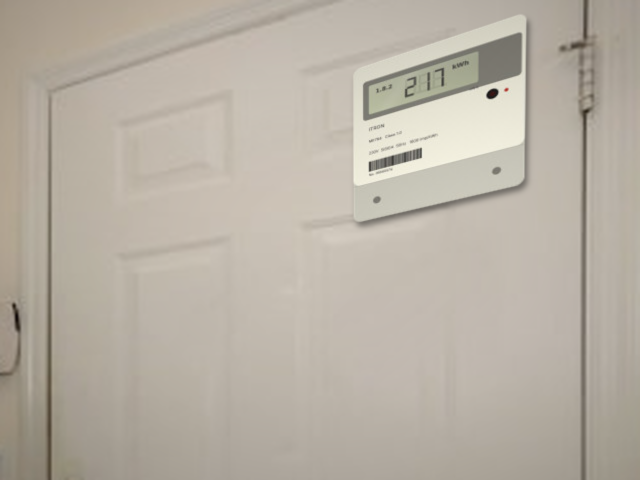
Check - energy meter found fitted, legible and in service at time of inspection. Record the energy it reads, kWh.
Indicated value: 217 kWh
